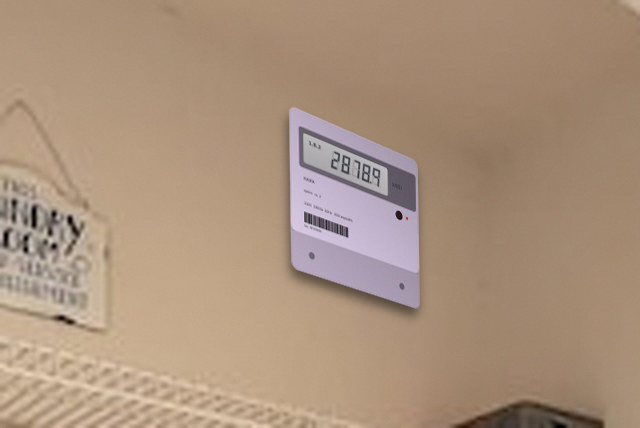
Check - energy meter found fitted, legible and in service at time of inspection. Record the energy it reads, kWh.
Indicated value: 2878.9 kWh
